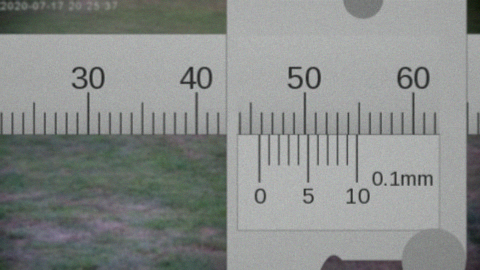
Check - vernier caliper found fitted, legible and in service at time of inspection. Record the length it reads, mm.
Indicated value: 45.8 mm
